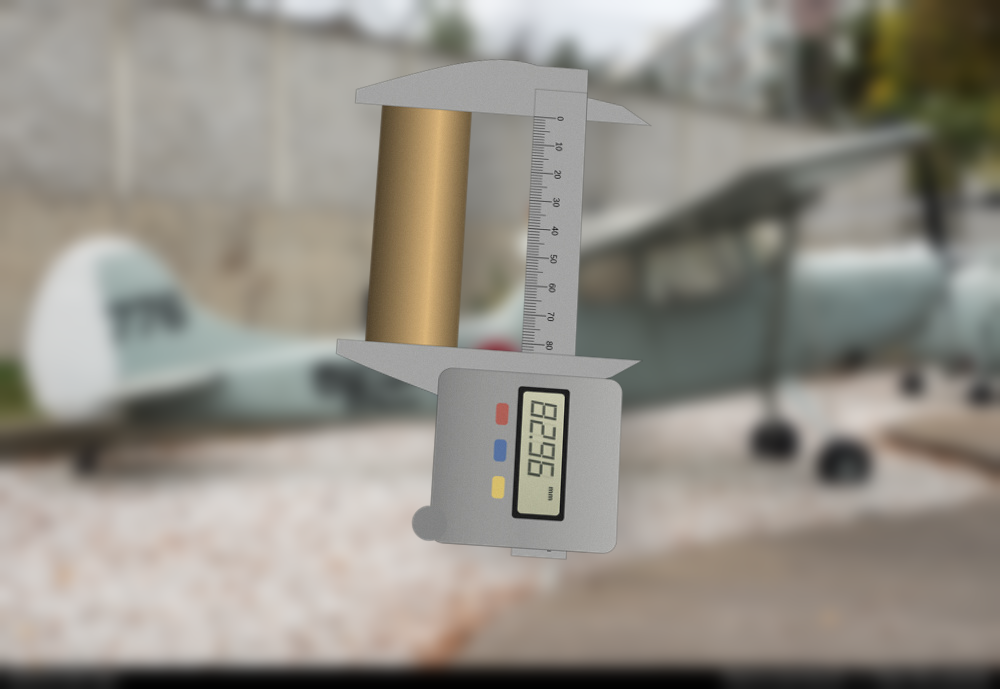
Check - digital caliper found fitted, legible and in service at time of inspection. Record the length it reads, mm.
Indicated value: 82.96 mm
